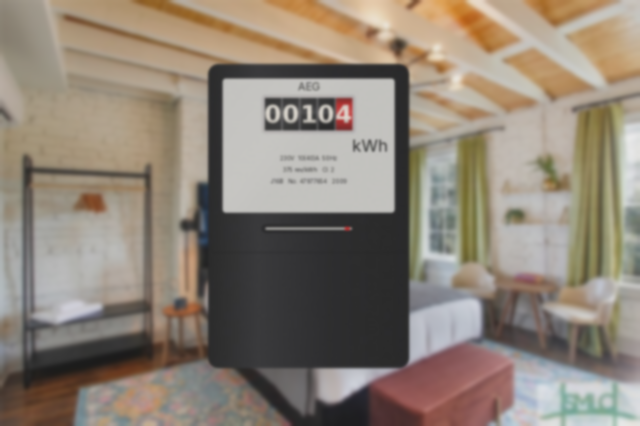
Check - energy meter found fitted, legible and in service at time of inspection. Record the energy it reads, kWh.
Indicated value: 10.4 kWh
